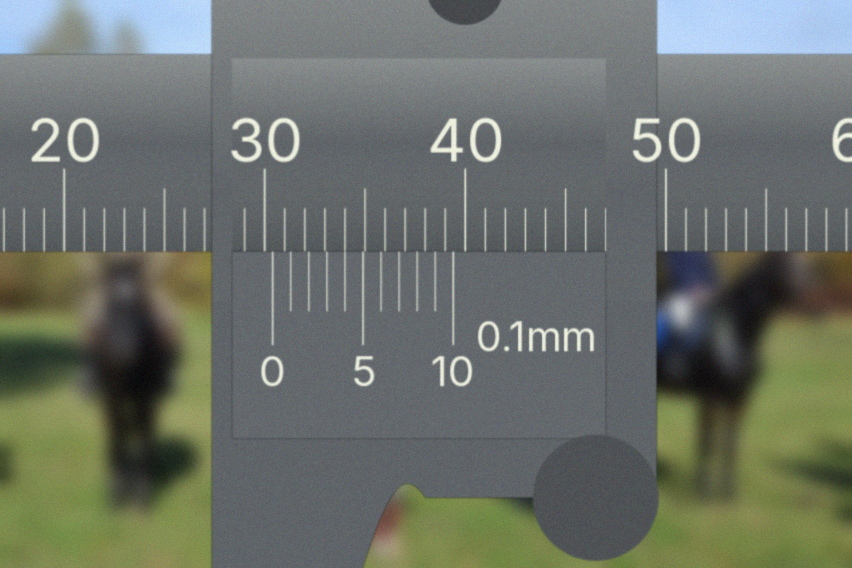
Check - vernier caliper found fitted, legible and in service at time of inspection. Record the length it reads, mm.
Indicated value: 30.4 mm
